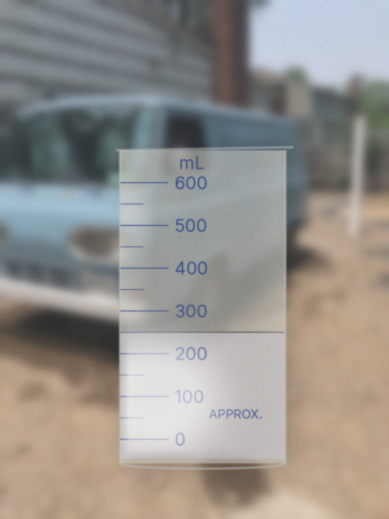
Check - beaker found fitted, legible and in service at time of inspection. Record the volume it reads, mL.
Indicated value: 250 mL
